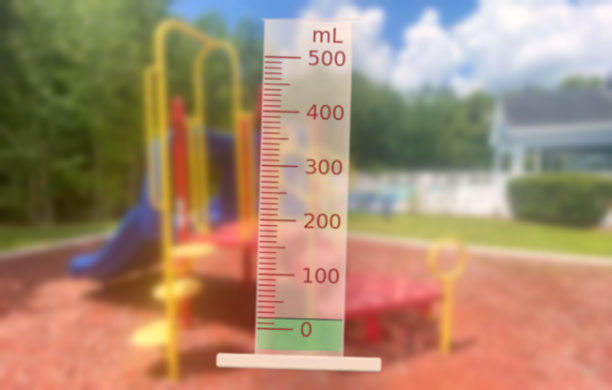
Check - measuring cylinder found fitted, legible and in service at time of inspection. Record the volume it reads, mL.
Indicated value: 20 mL
